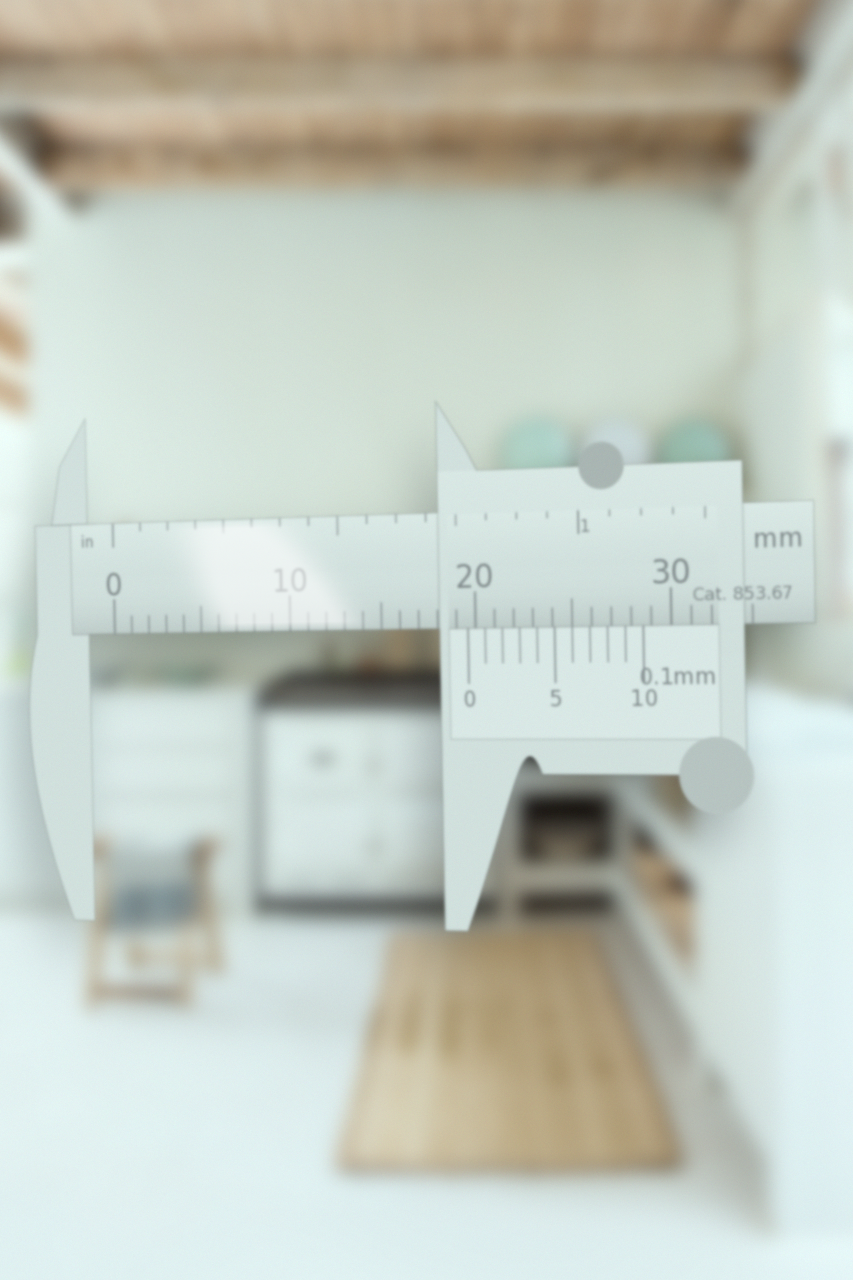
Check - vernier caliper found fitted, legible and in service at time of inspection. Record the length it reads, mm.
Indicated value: 19.6 mm
